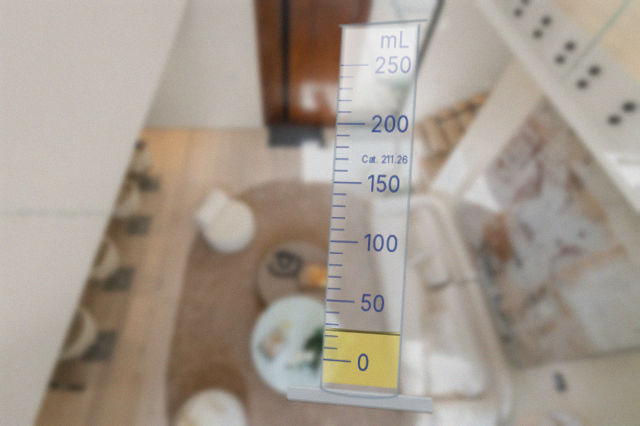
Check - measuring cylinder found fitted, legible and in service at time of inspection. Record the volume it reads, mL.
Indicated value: 25 mL
